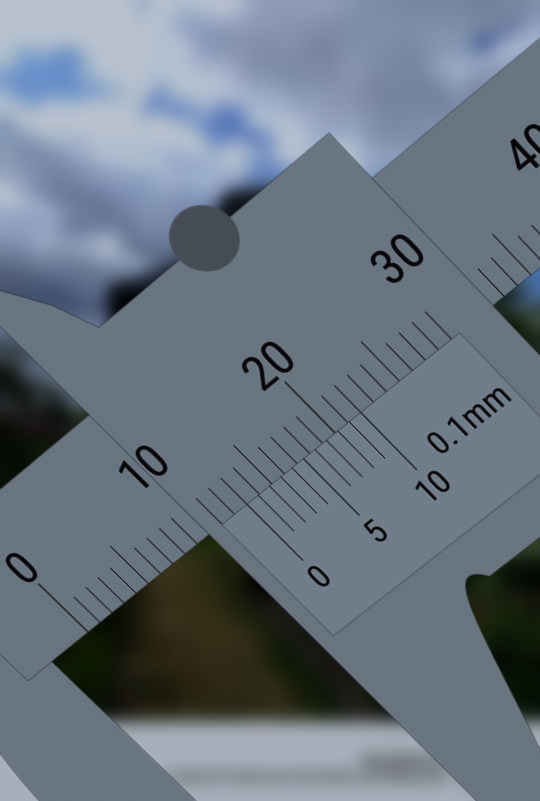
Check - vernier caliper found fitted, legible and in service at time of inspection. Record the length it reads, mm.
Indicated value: 13.0 mm
